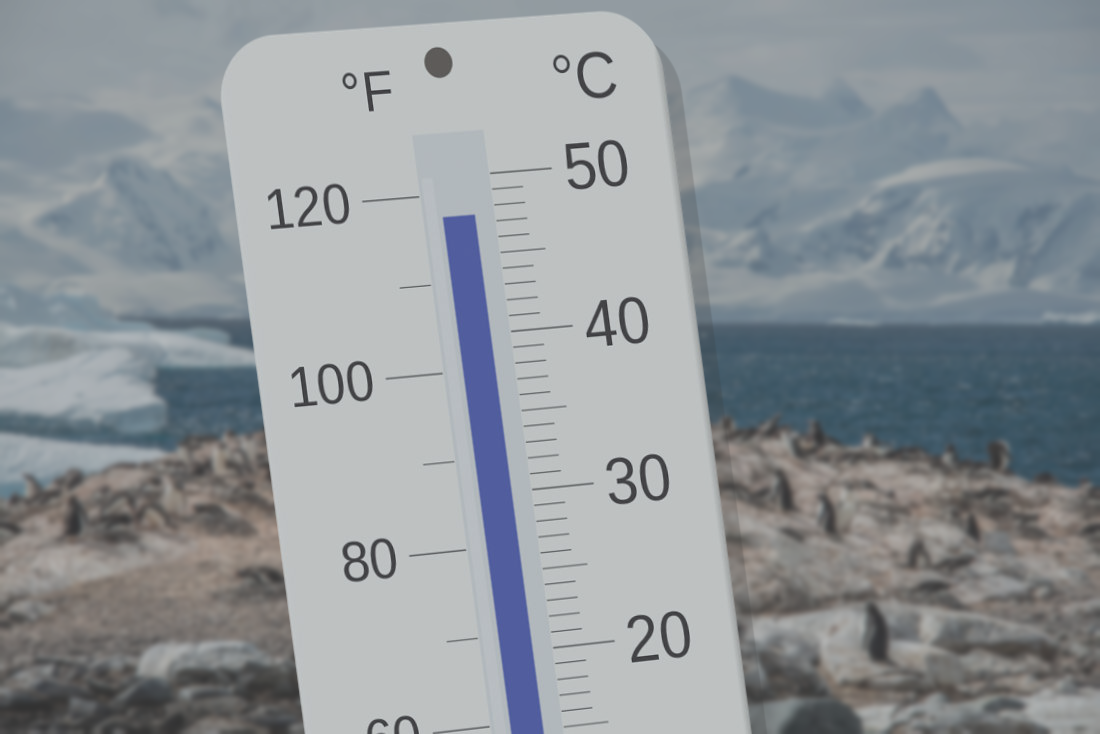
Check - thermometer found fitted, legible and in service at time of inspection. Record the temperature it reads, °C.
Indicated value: 47.5 °C
